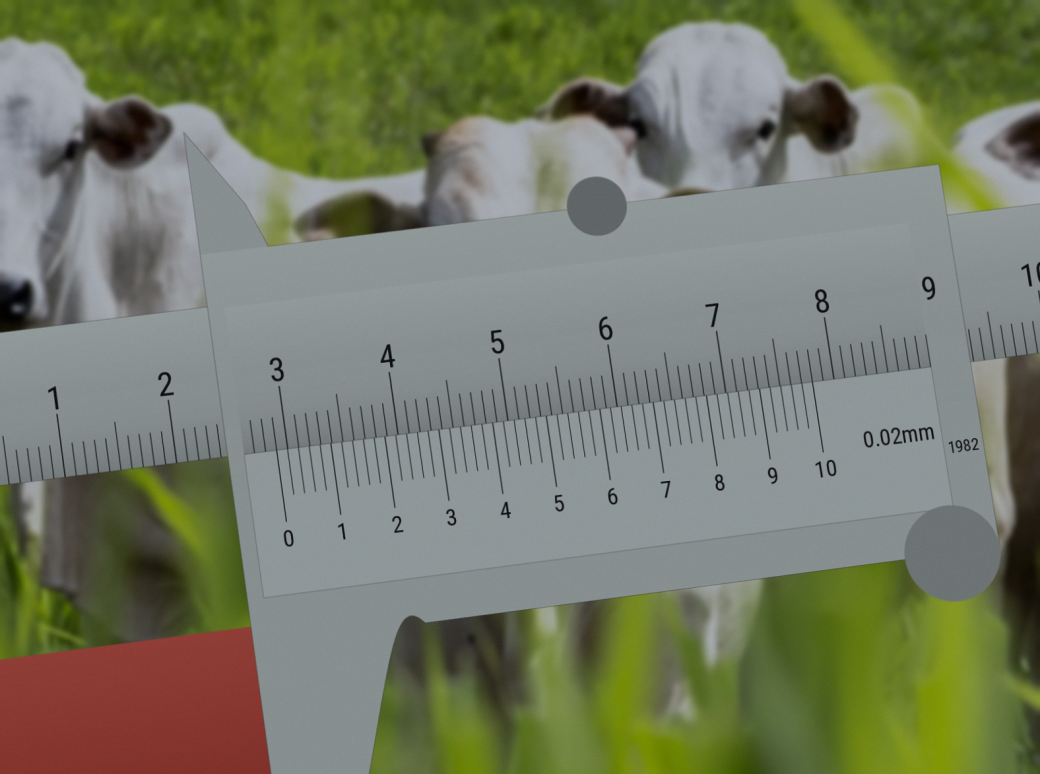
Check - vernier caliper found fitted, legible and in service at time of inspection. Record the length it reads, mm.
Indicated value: 29.0 mm
